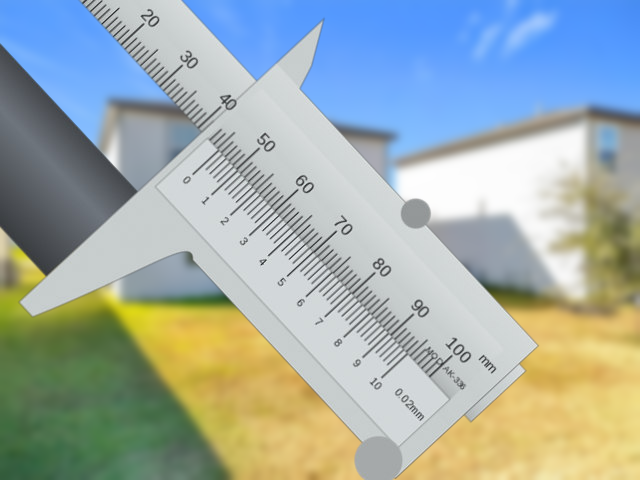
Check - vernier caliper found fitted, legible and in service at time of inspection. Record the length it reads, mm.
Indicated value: 45.4 mm
